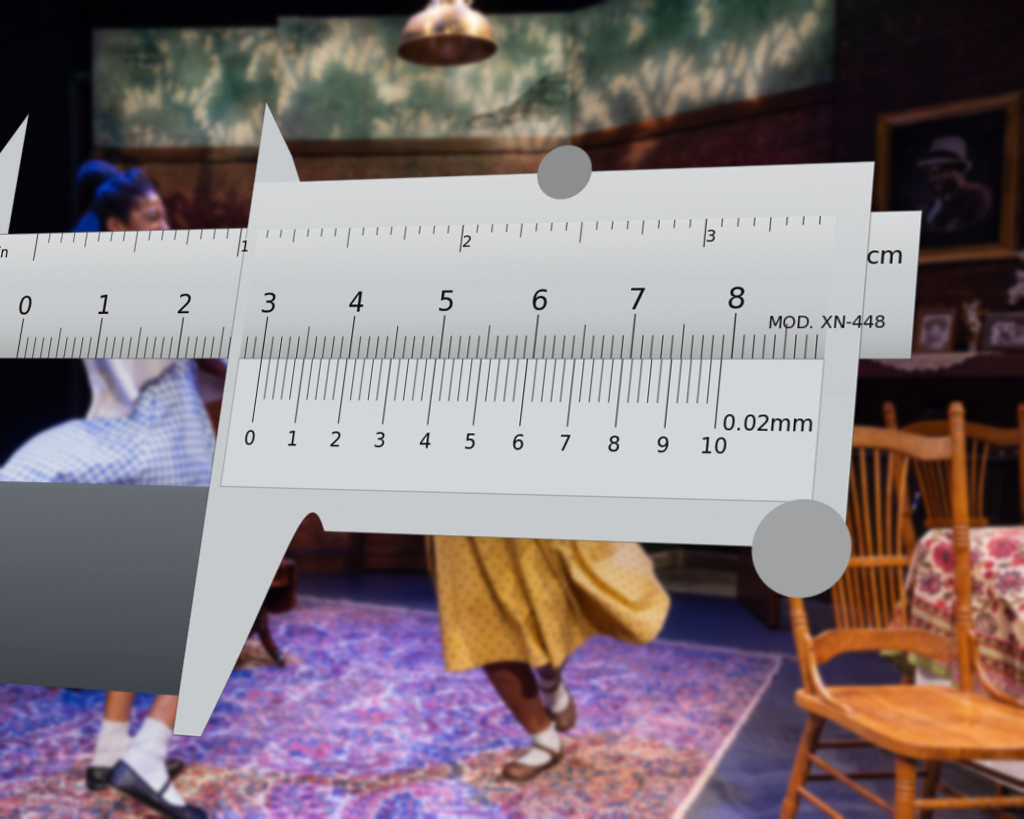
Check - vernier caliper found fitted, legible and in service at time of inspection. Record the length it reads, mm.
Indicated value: 30.0 mm
